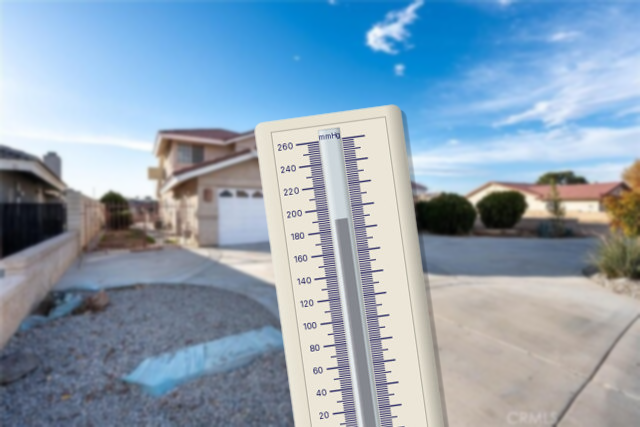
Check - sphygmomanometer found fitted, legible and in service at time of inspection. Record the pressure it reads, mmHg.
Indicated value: 190 mmHg
